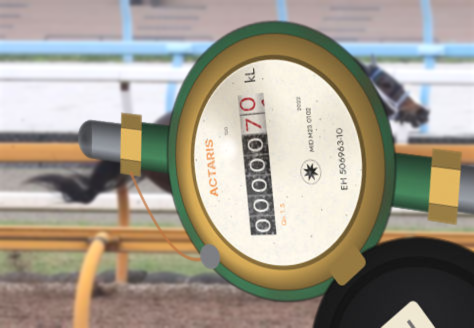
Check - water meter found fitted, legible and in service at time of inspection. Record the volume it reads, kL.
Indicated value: 0.70 kL
